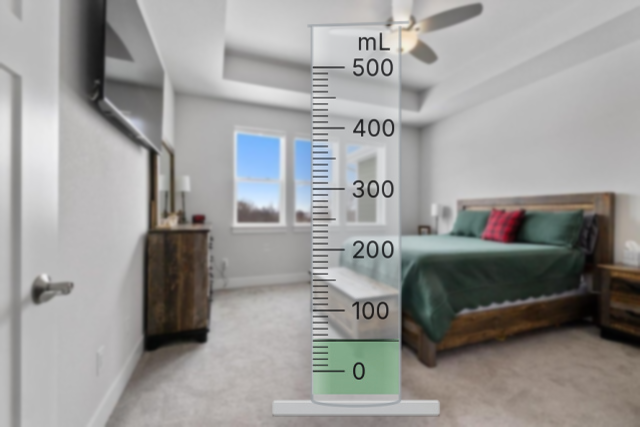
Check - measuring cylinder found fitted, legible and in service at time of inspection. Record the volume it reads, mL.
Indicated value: 50 mL
